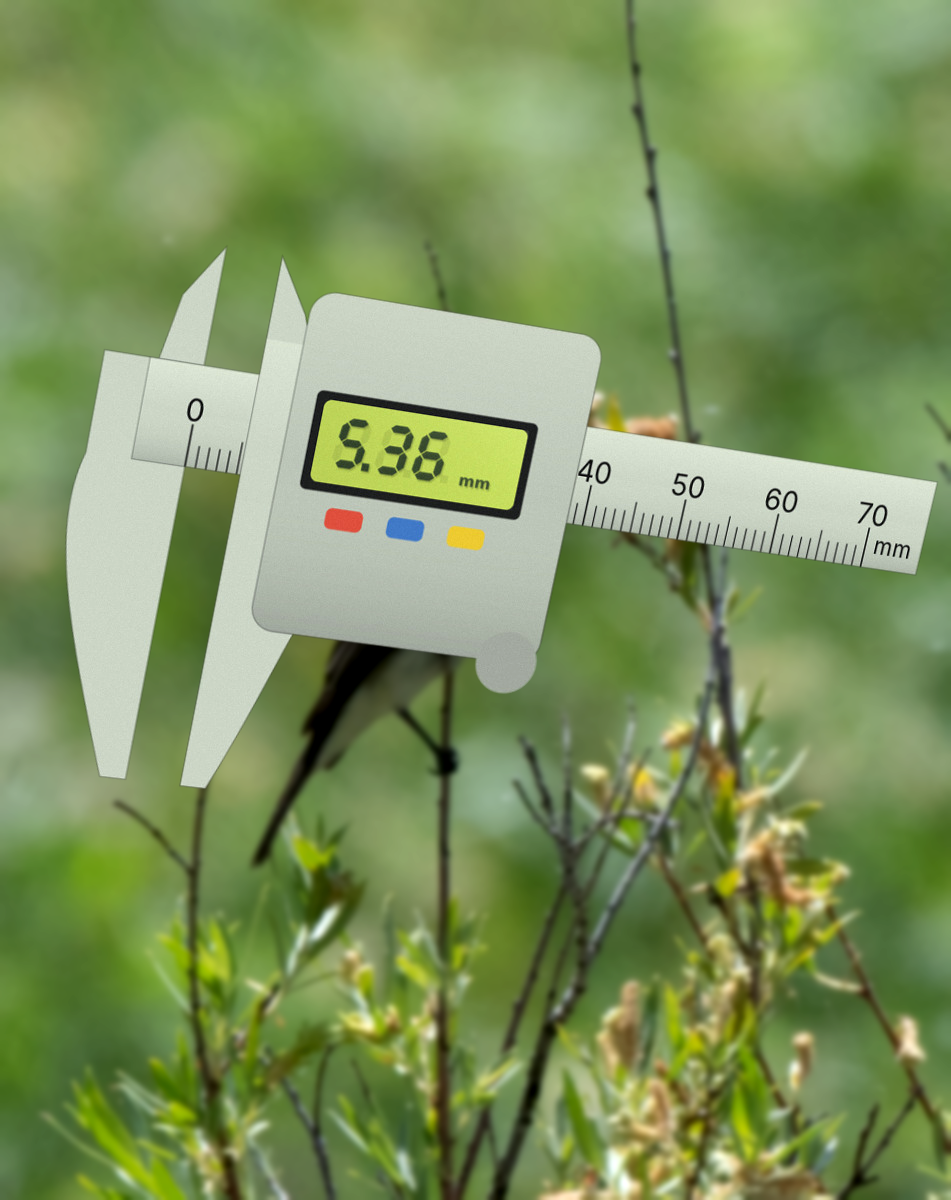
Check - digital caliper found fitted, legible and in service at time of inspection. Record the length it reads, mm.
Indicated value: 5.36 mm
